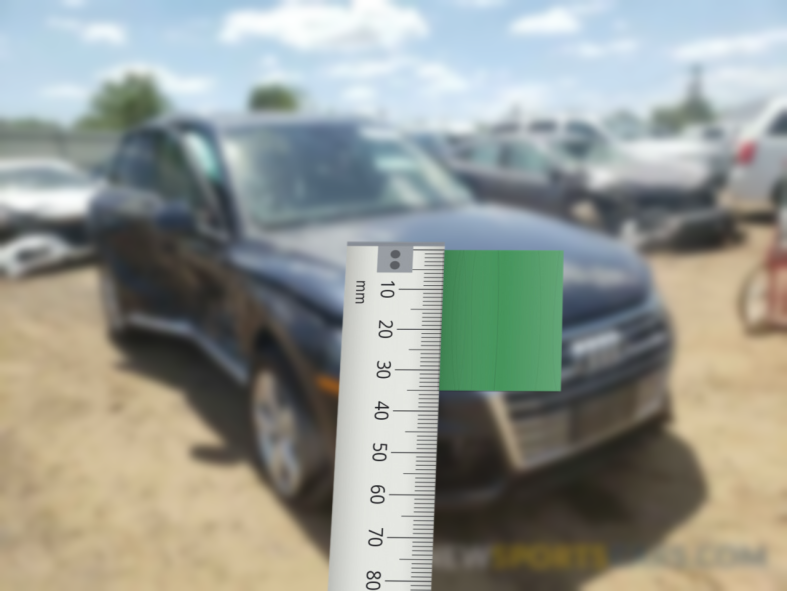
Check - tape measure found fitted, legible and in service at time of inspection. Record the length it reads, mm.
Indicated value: 35 mm
